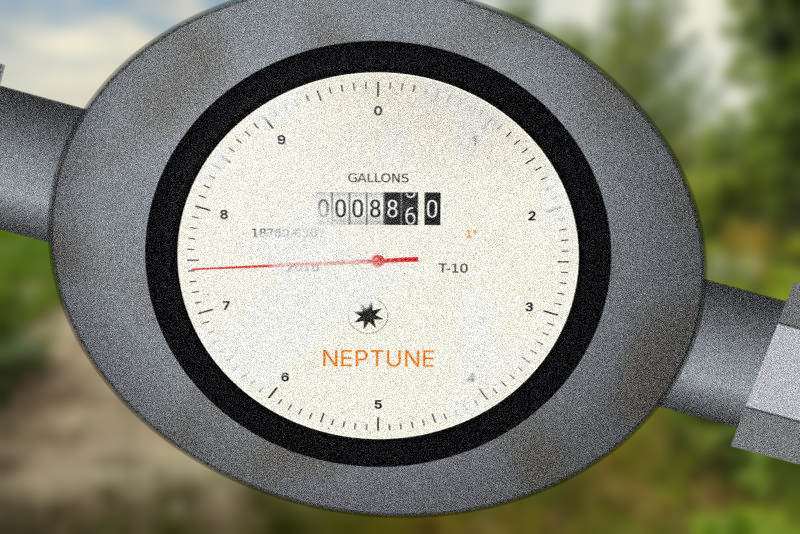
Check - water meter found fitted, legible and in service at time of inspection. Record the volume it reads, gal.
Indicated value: 8857.4 gal
